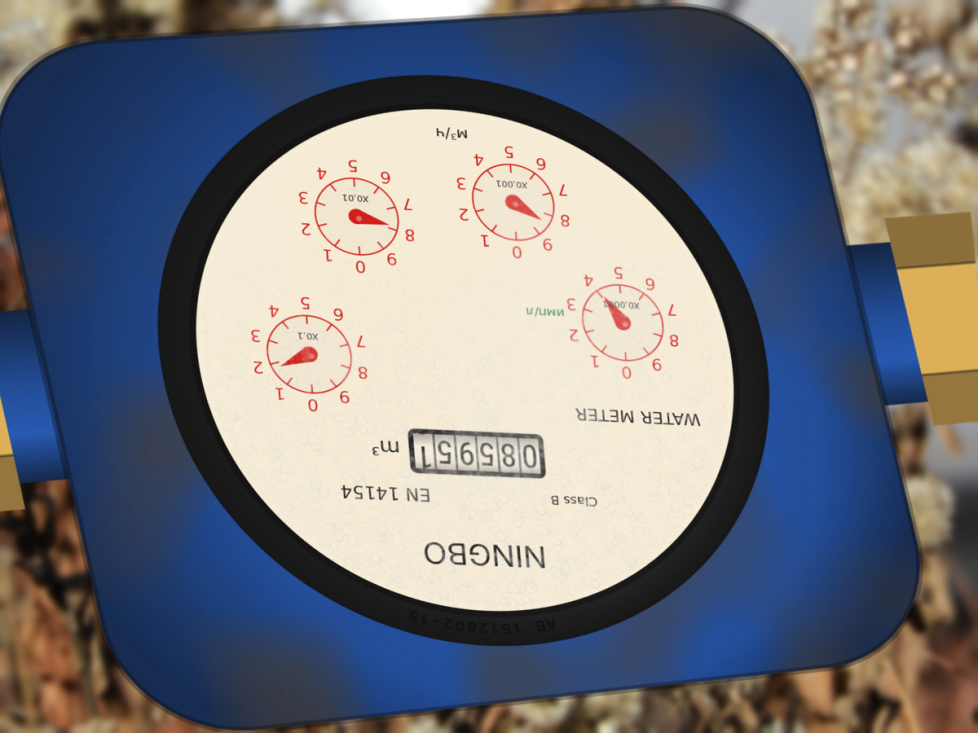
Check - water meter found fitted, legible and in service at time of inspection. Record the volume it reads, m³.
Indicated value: 85951.1784 m³
